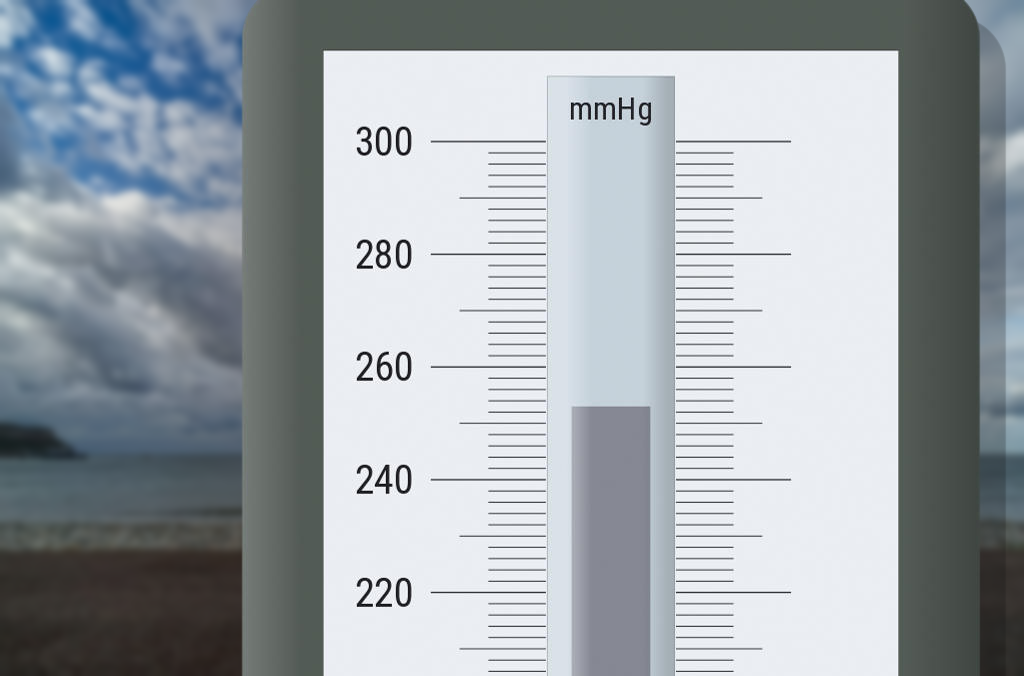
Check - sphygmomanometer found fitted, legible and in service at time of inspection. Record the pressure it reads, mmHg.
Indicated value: 253 mmHg
